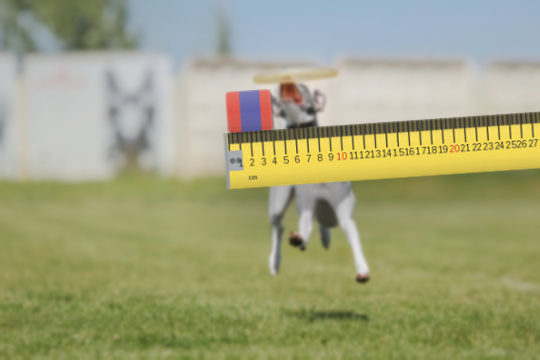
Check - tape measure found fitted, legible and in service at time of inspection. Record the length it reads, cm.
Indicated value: 4 cm
